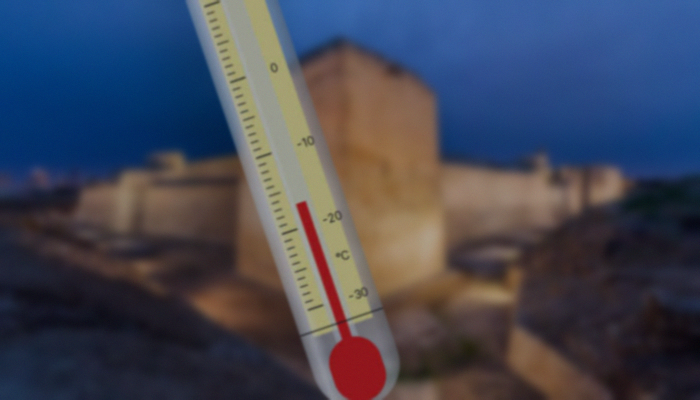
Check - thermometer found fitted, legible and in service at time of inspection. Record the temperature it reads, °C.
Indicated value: -17 °C
